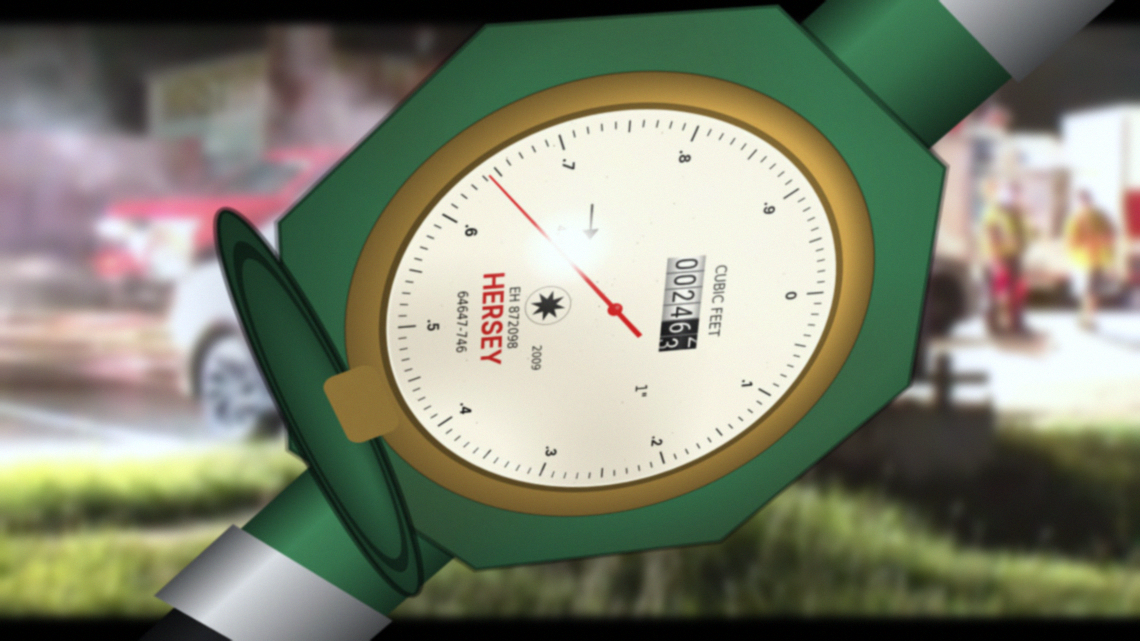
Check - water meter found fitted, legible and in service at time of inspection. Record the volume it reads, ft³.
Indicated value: 2462.64 ft³
